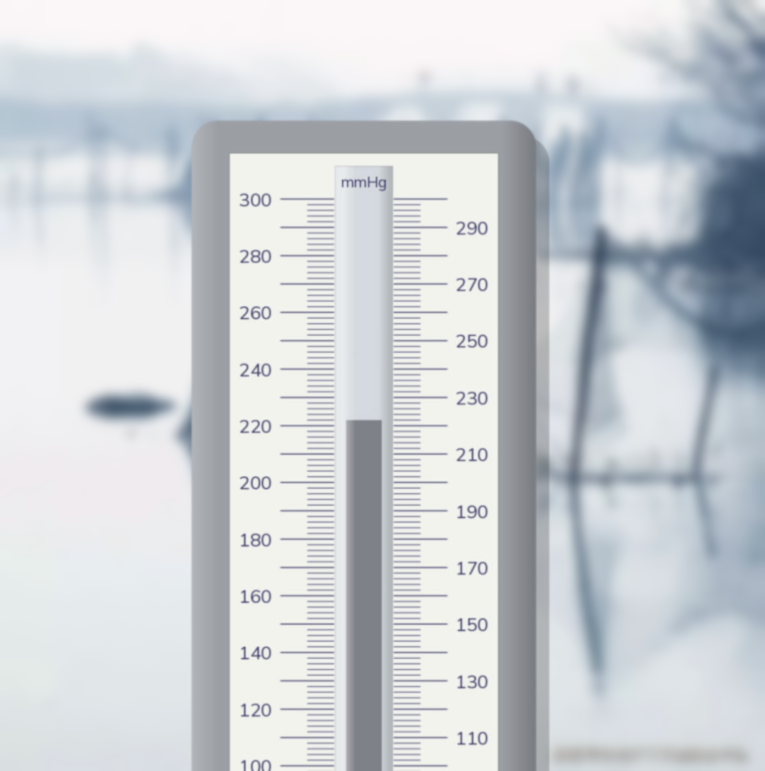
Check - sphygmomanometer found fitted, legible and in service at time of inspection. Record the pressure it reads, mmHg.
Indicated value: 222 mmHg
